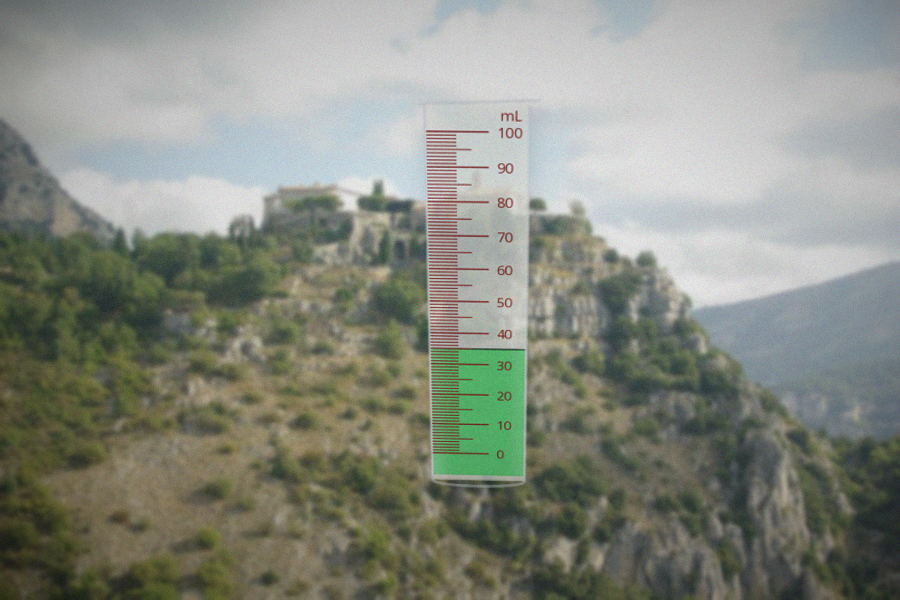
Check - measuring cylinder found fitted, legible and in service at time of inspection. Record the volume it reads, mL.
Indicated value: 35 mL
